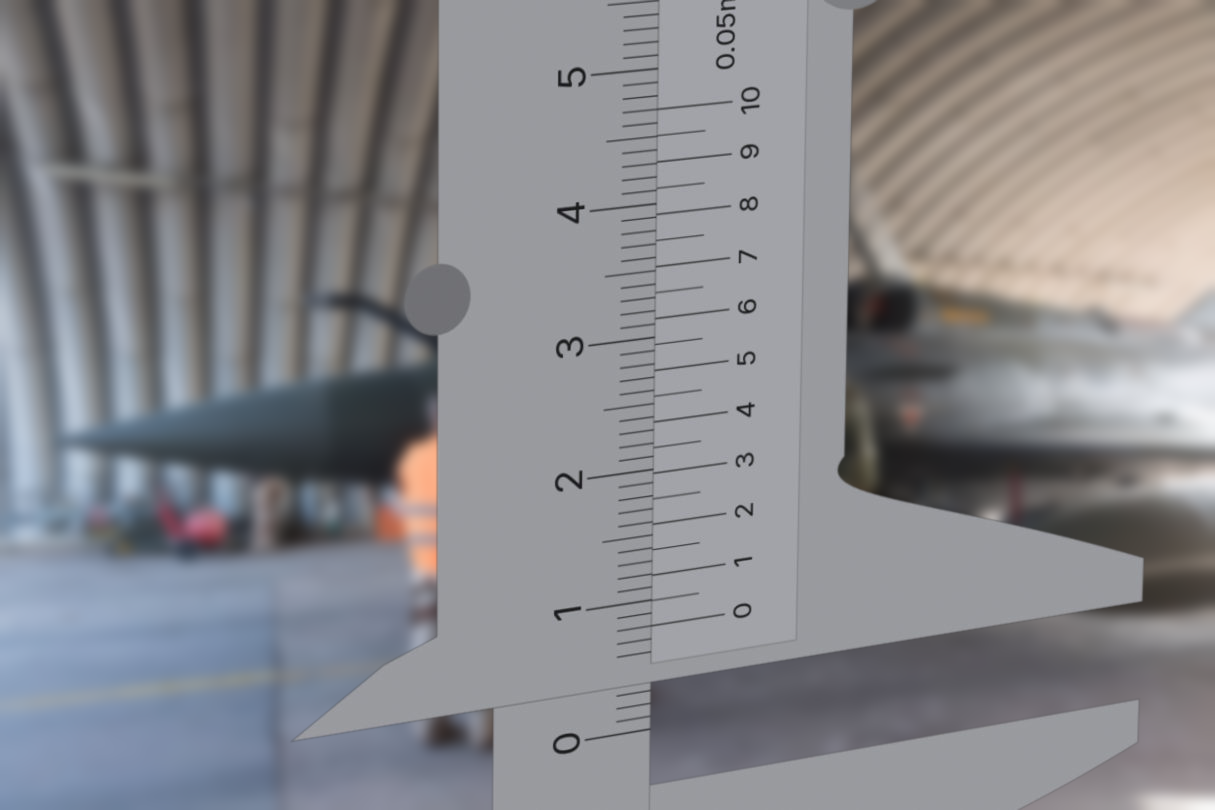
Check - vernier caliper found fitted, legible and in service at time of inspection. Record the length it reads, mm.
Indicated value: 8.0 mm
